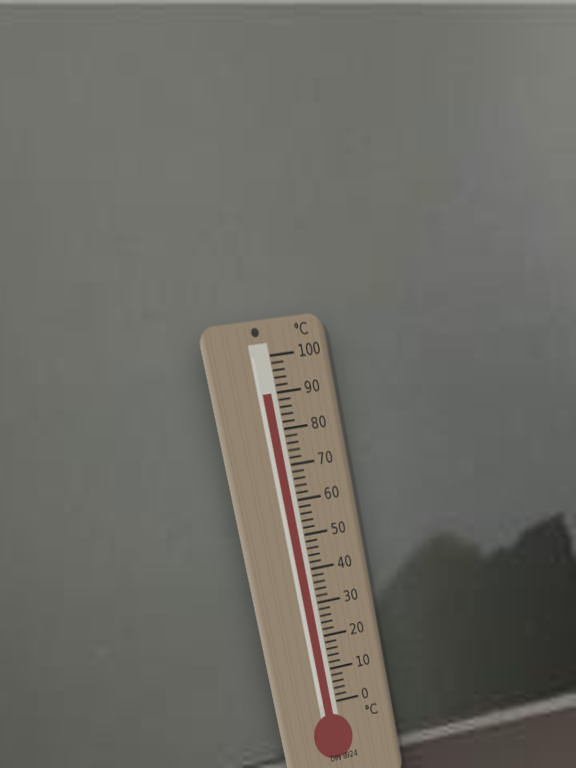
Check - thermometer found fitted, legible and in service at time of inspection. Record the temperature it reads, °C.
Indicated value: 90 °C
